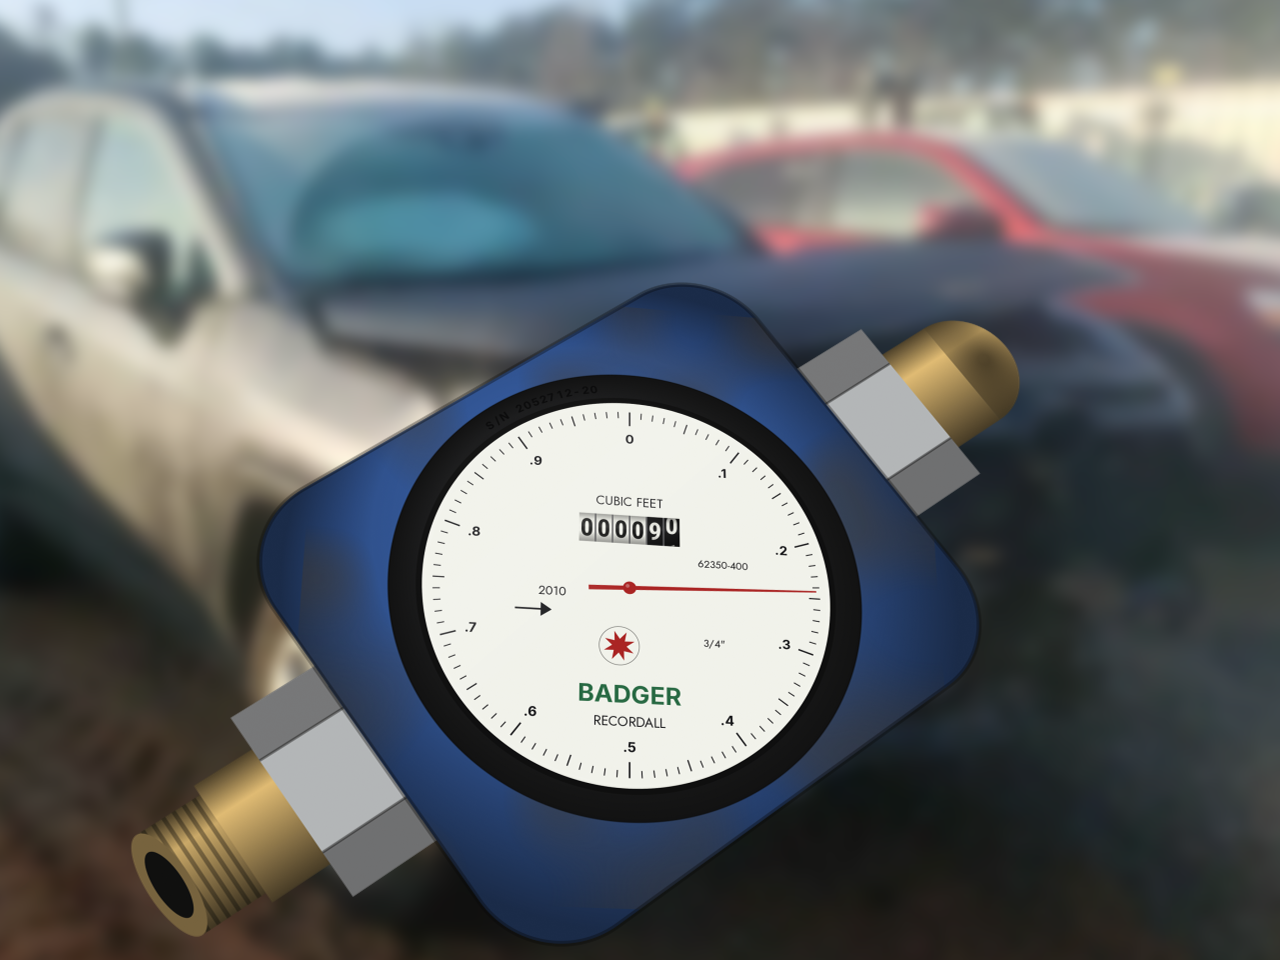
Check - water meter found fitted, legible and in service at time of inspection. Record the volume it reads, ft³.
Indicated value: 90.24 ft³
